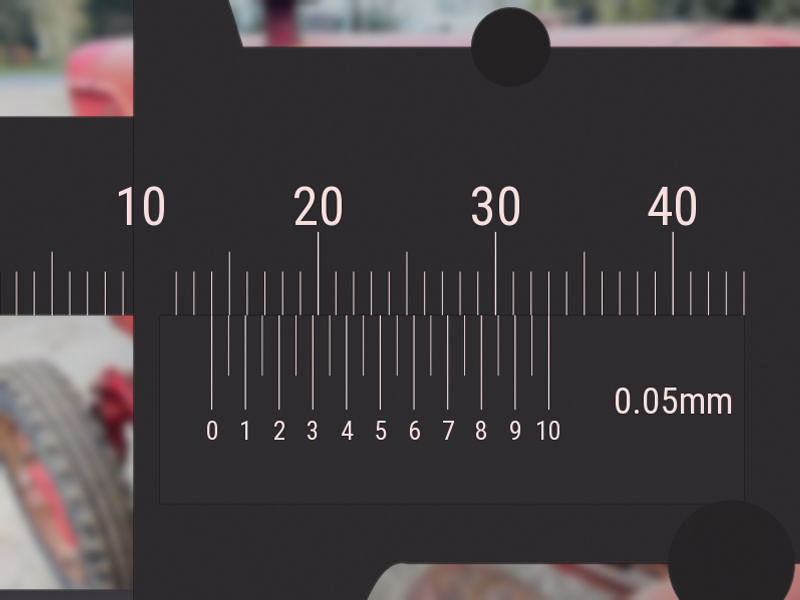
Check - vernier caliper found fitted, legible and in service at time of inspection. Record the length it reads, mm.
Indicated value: 14.0 mm
